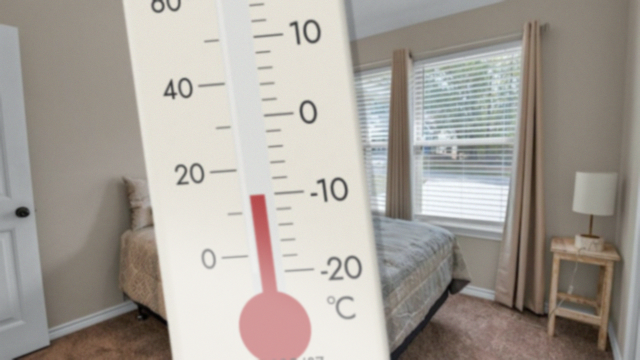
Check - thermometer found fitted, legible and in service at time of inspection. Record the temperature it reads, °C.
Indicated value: -10 °C
